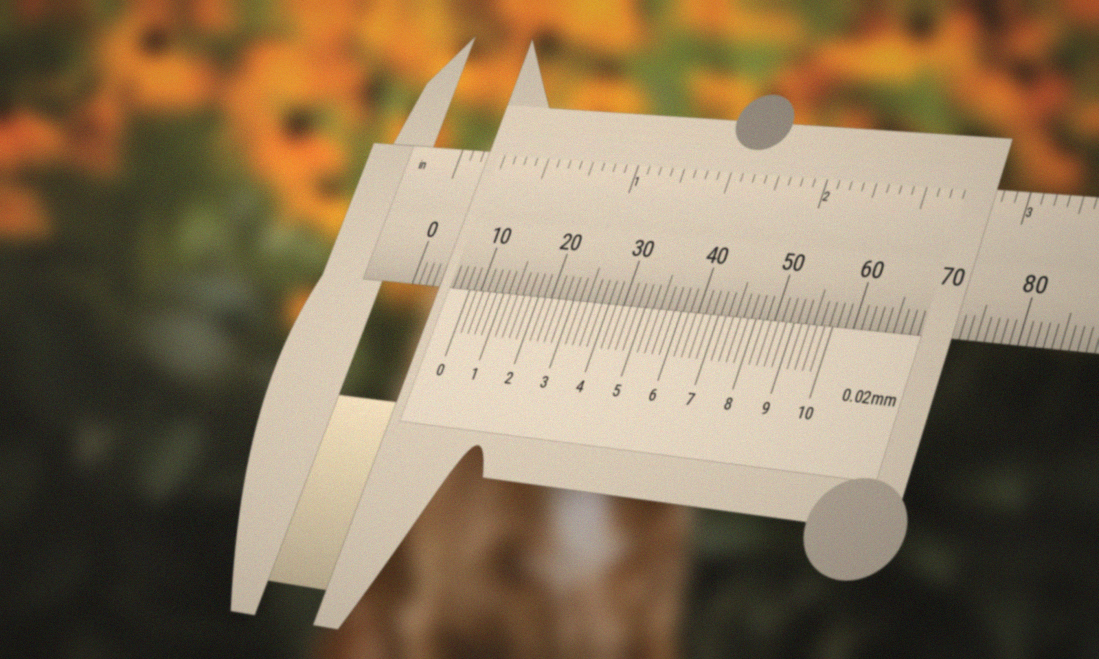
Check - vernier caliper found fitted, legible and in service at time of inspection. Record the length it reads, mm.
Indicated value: 8.4 mm
